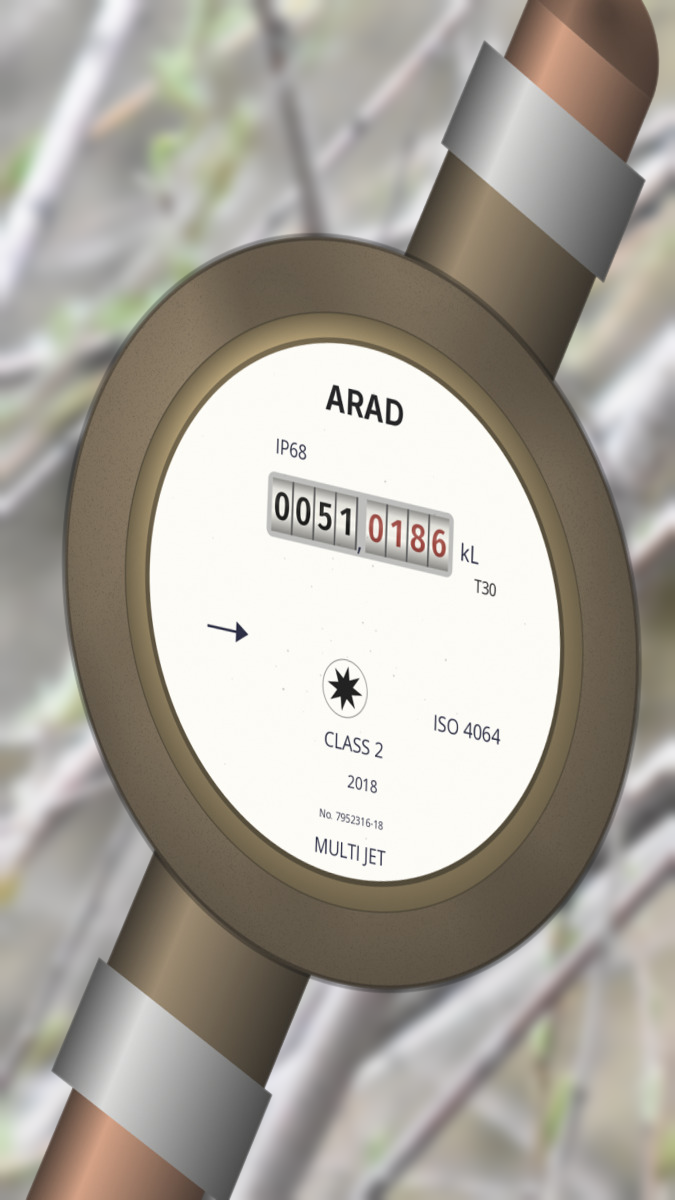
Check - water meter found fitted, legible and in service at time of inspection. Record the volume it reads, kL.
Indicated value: 51.0186 kL
